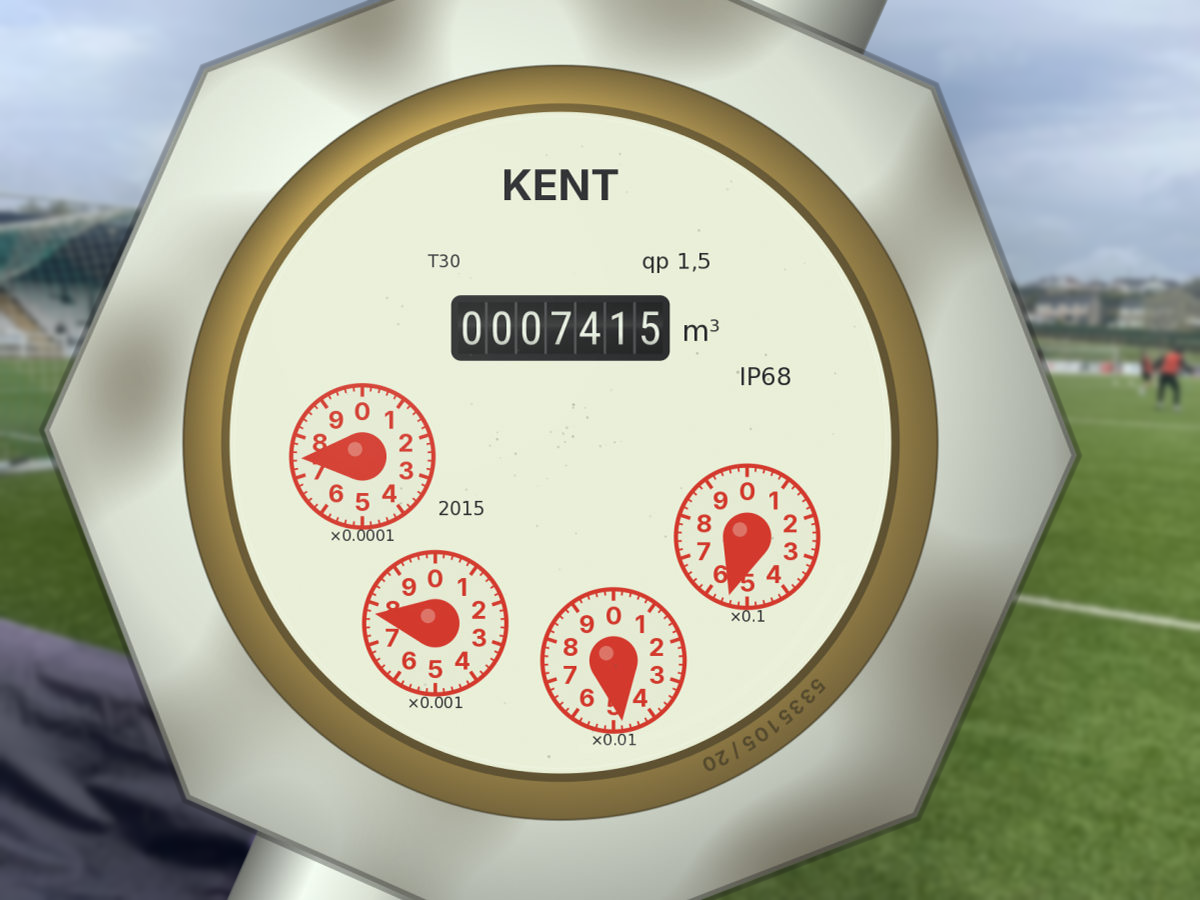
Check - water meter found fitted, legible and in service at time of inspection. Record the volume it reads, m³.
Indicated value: 7415.5477 m³
